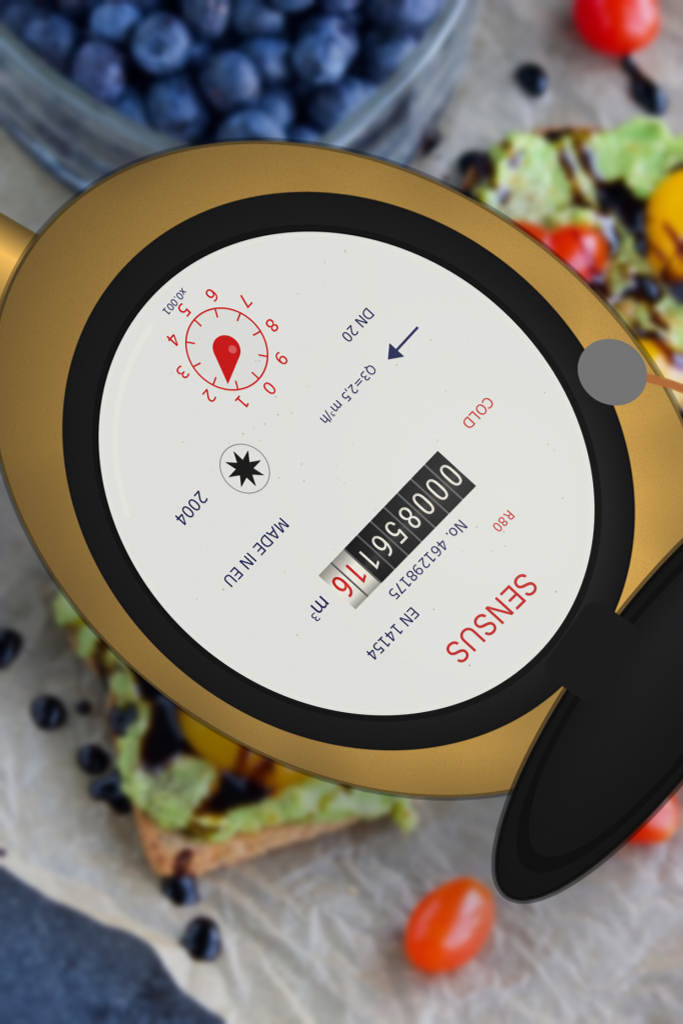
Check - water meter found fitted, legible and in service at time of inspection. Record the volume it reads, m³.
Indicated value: 8561.161 m³
